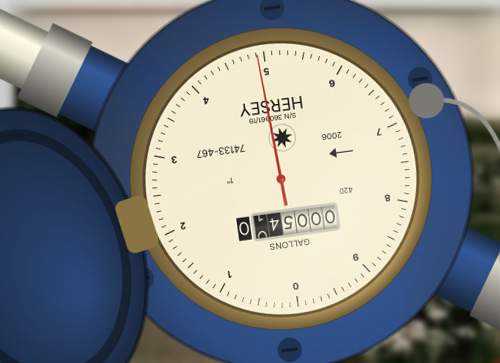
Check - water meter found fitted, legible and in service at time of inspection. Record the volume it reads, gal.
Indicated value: 5404.9 gal
